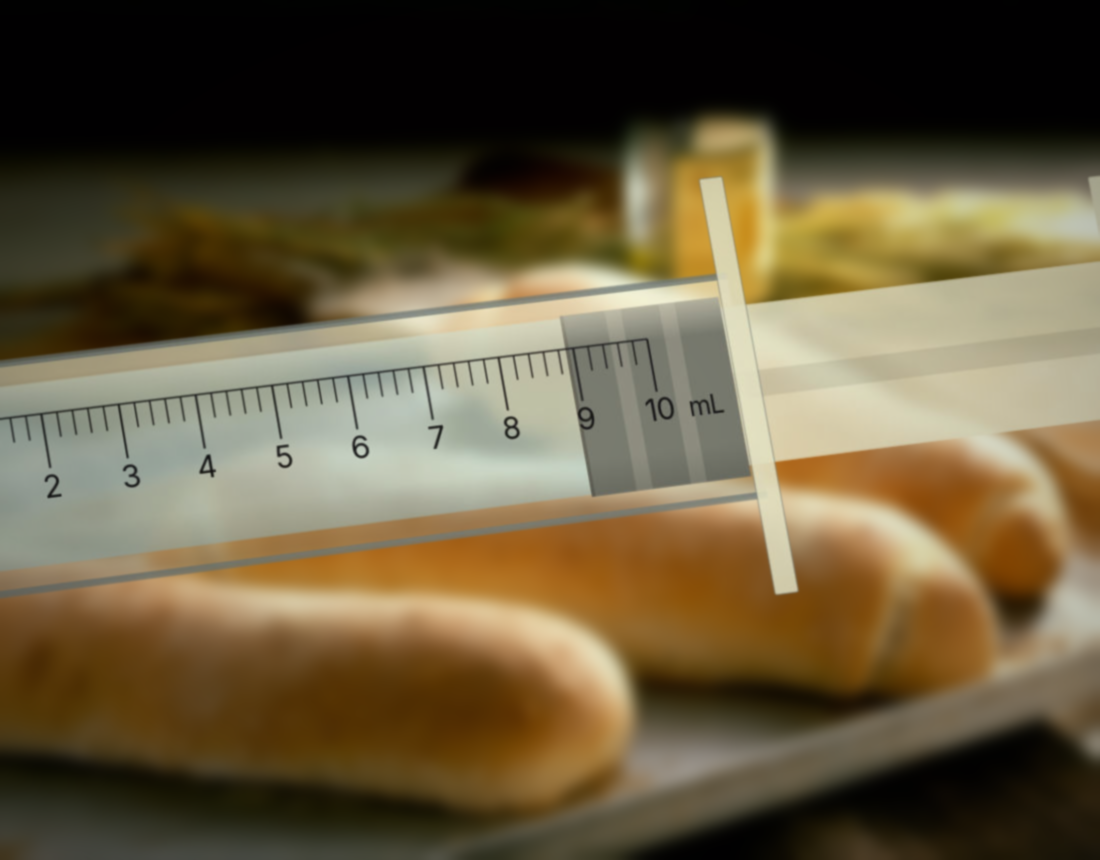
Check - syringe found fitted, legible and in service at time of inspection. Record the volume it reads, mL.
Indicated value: 8.9 mL
